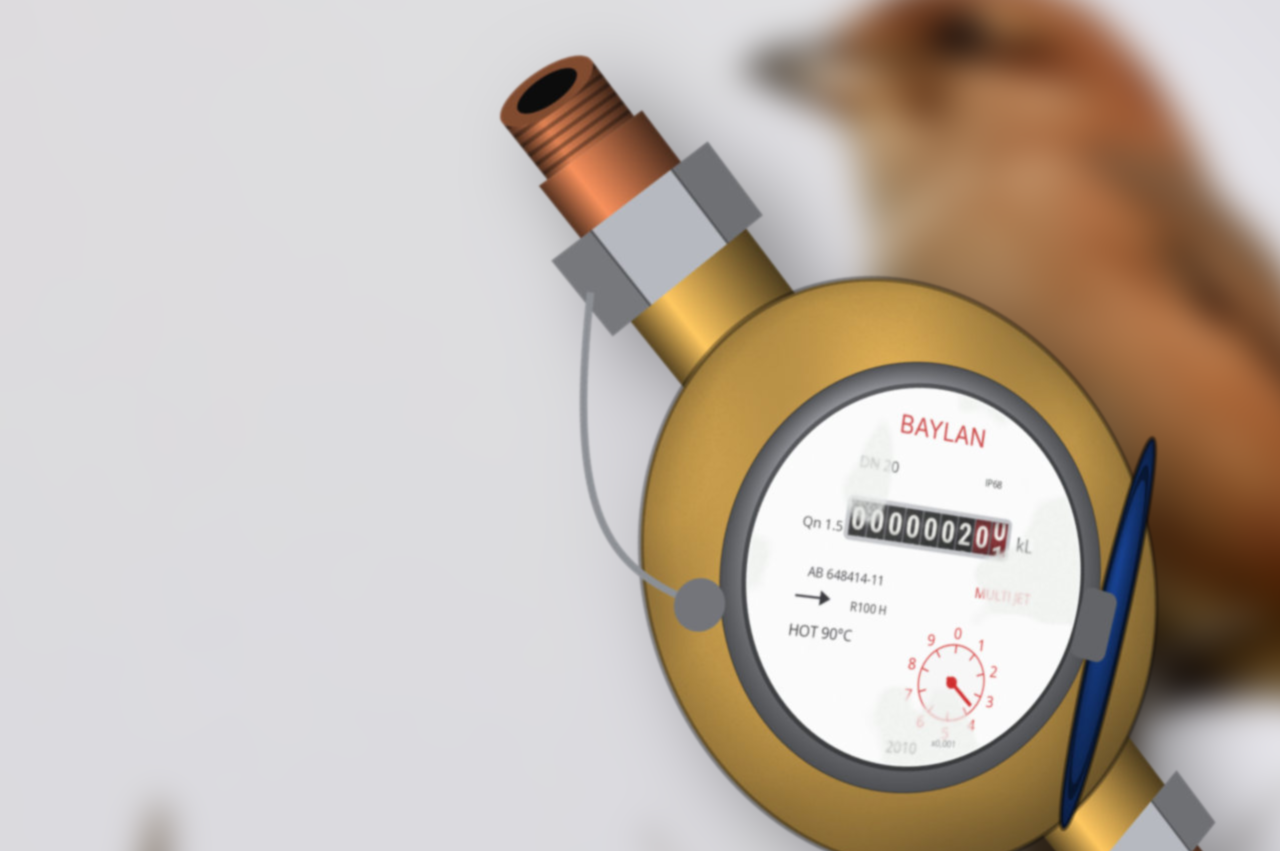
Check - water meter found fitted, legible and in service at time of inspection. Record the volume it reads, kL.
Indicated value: 2.003 kL
